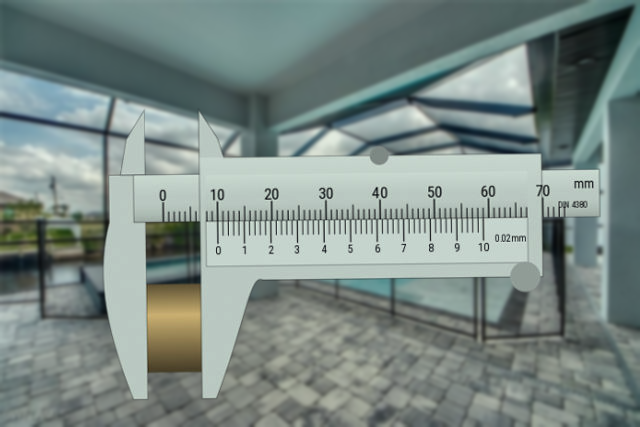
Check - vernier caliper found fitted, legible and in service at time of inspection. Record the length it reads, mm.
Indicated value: 10.0 mm
